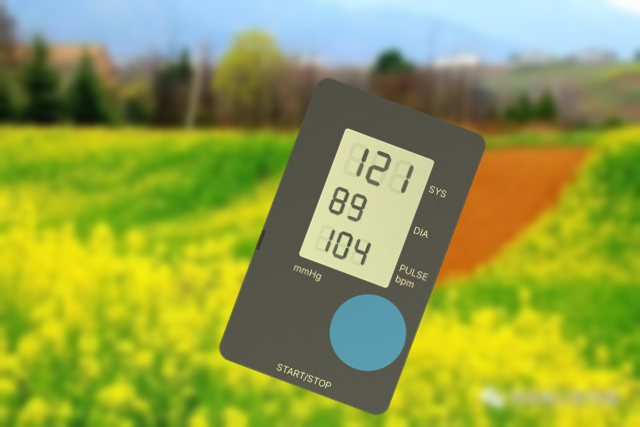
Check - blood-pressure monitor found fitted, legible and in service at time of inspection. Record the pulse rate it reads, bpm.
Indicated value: 104 bpm
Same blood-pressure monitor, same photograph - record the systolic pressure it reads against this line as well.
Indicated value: 121 mmHg
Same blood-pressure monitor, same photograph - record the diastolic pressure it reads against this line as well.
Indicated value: 89 mmHg
